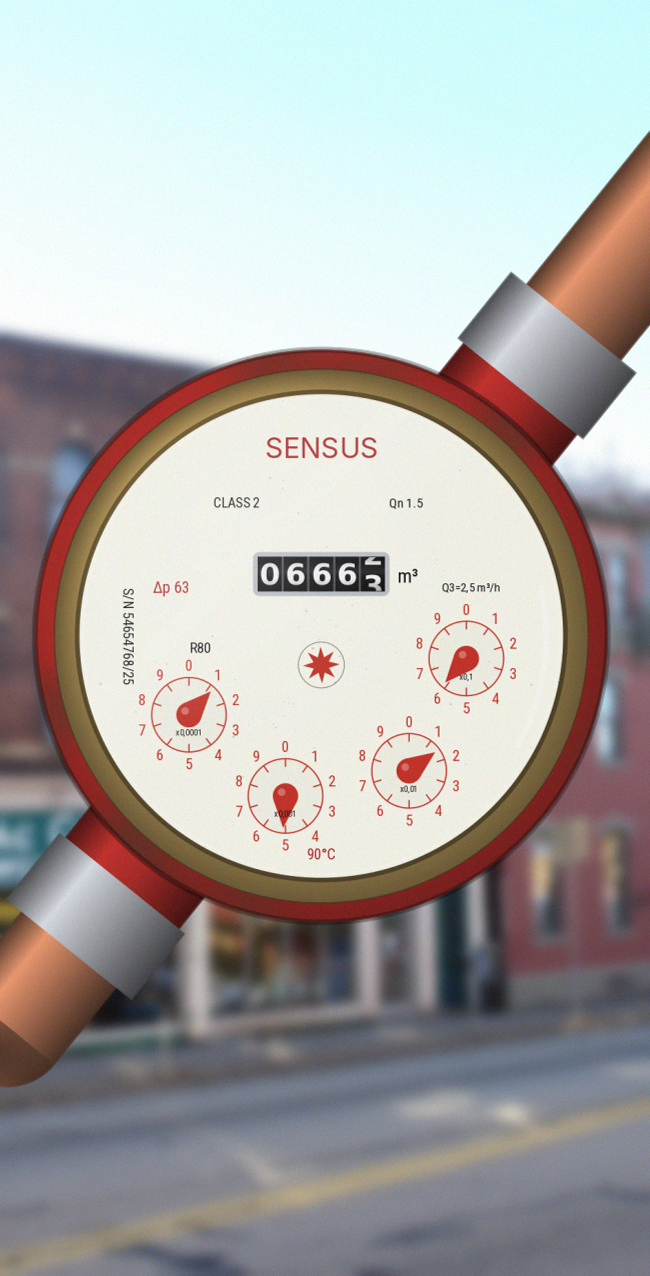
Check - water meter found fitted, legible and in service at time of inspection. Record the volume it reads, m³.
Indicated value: 6662.6151 m³
